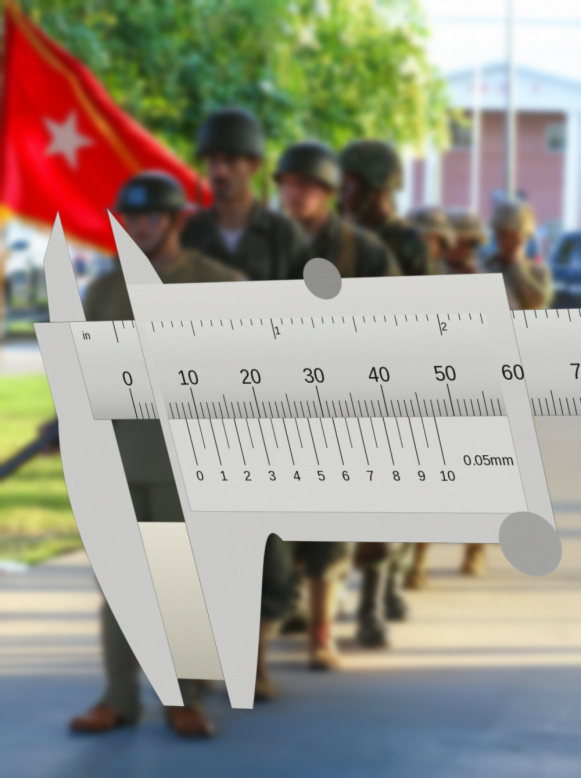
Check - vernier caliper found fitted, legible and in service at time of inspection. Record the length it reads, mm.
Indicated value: 8.0 mm
